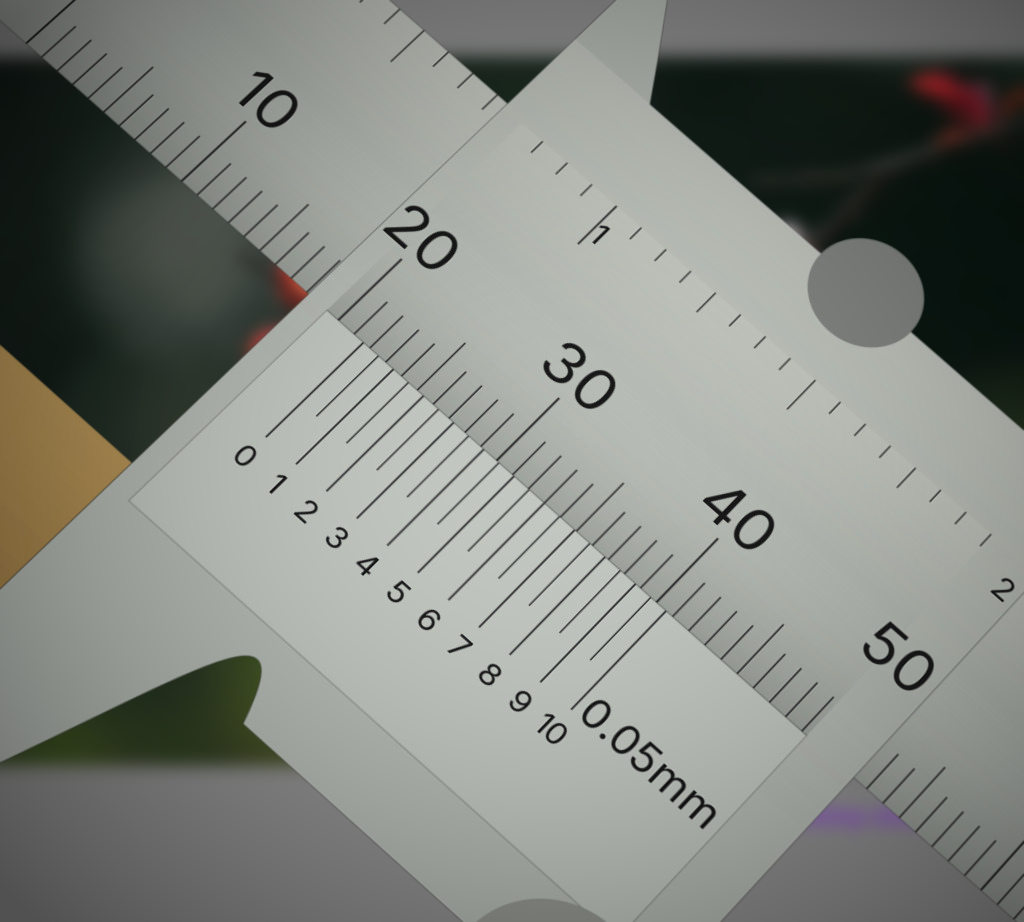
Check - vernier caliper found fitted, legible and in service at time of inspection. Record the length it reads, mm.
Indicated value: 21.6 mm
